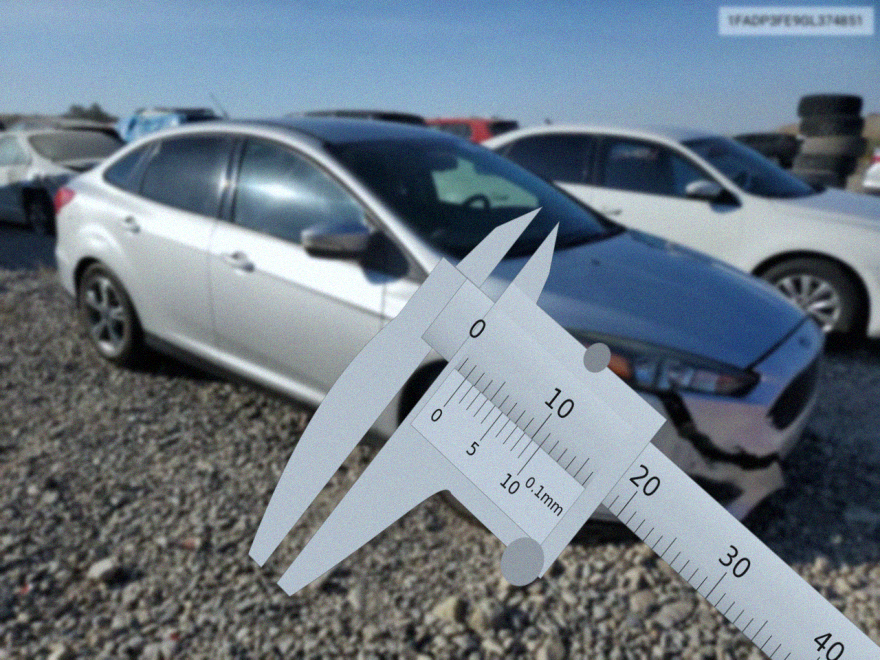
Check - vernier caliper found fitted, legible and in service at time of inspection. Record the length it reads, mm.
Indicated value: 2.0 mm
